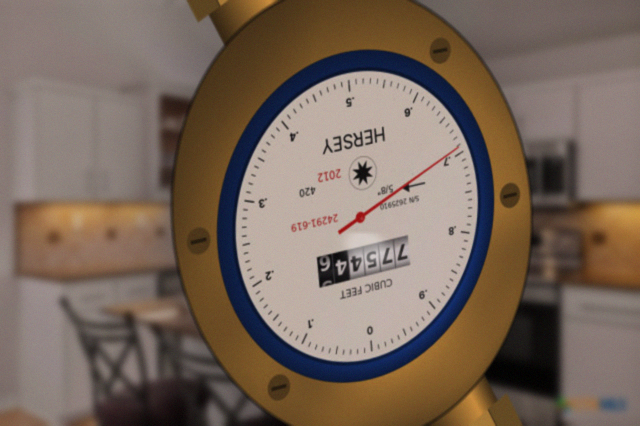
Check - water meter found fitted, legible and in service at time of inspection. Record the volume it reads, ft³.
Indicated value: 775445.69 ft³
